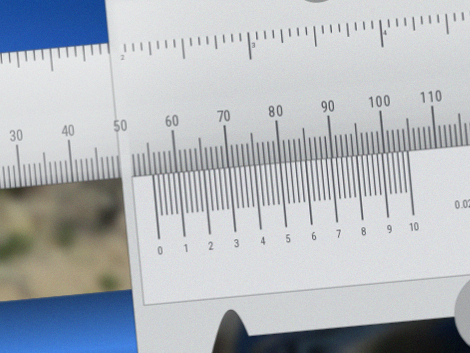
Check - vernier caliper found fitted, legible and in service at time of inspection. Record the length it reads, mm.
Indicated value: 55.5 mm
